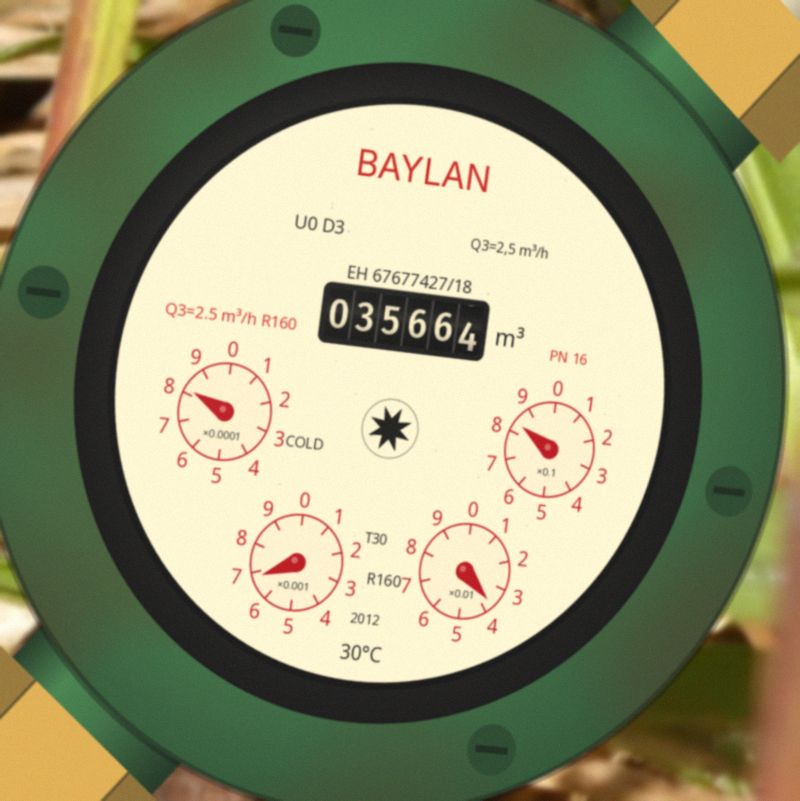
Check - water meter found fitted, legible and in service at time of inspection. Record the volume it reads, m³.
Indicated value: 35663.8368 m³
